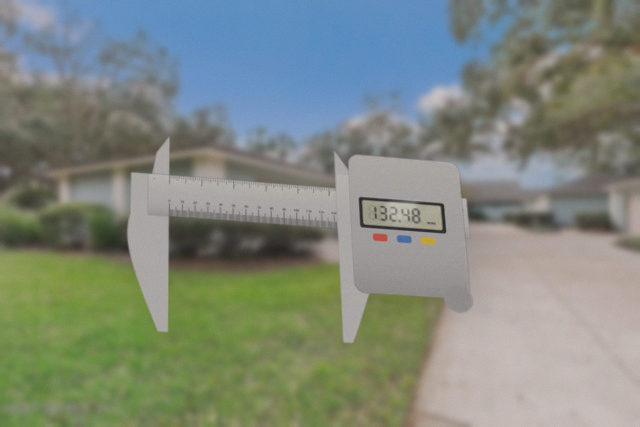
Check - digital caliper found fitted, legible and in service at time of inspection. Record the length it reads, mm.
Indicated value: 132.48 mm
